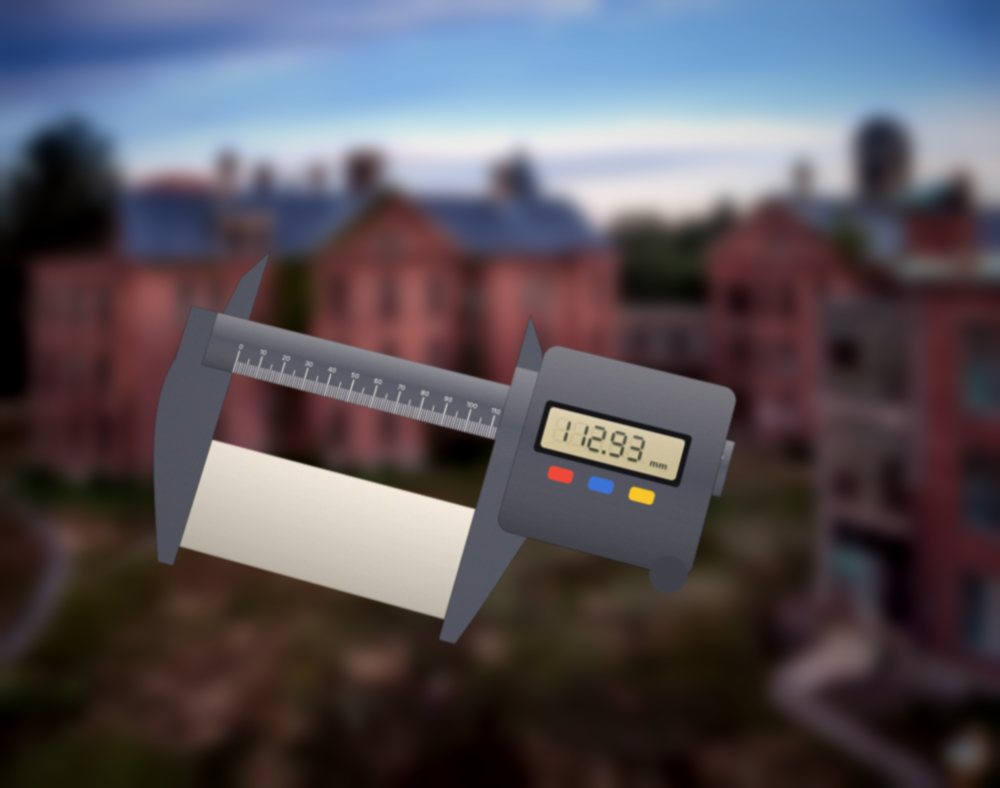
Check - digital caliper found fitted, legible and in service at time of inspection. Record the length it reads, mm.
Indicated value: 112.93 mm
